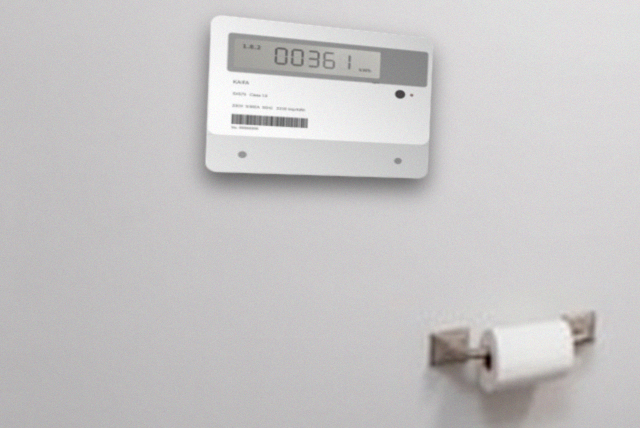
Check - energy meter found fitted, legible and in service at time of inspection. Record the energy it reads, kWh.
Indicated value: 361 kWh
